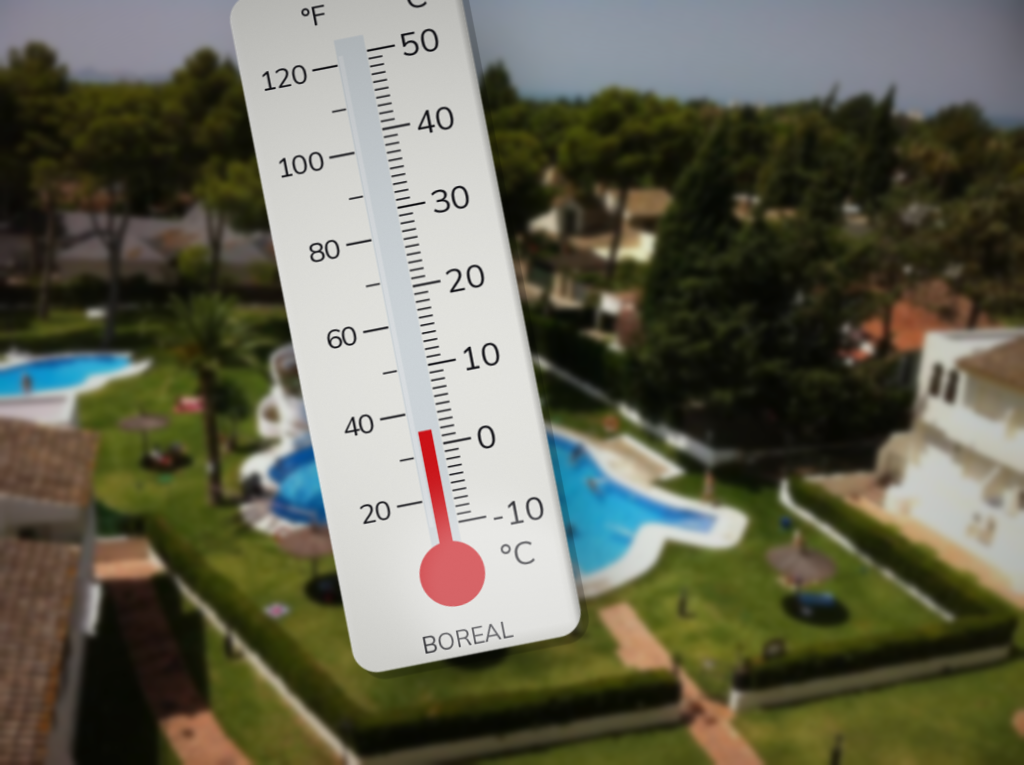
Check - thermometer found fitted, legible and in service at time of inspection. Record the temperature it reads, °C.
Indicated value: 2 °C
